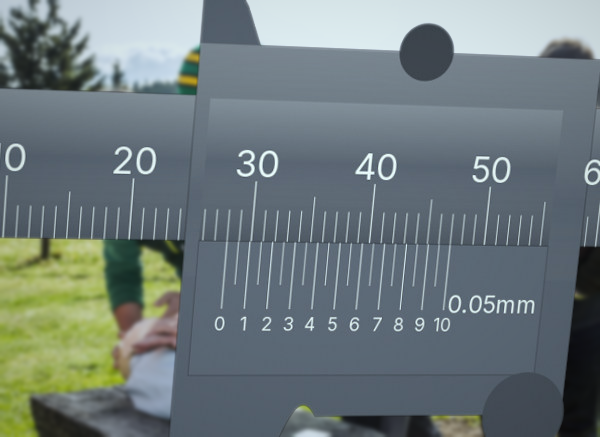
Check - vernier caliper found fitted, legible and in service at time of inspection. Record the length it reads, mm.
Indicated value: 28.0 mm
